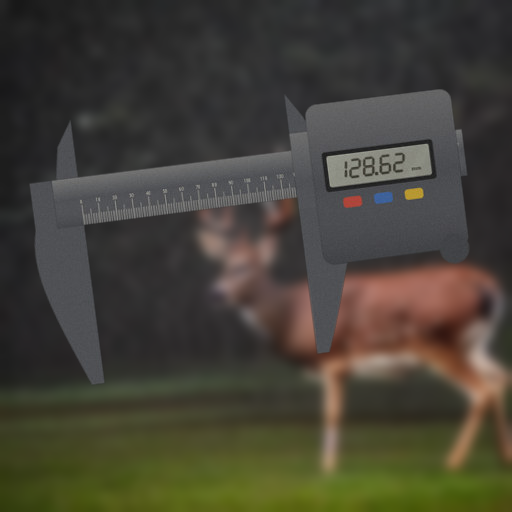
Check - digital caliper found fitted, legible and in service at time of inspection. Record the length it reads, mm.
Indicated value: 128.62 mm
